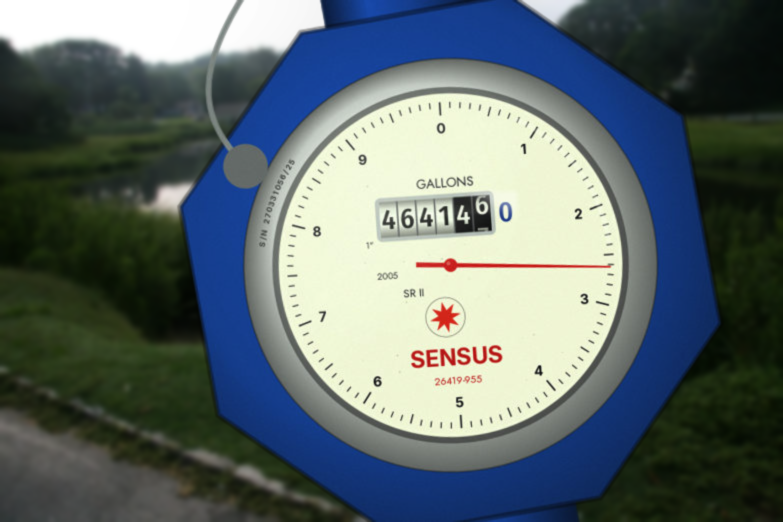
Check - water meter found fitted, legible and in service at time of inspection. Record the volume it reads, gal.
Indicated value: 4641462.6 gal
